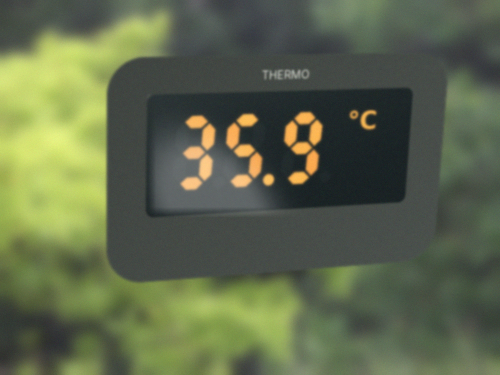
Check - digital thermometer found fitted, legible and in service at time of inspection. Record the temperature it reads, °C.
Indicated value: 35.9 °C
